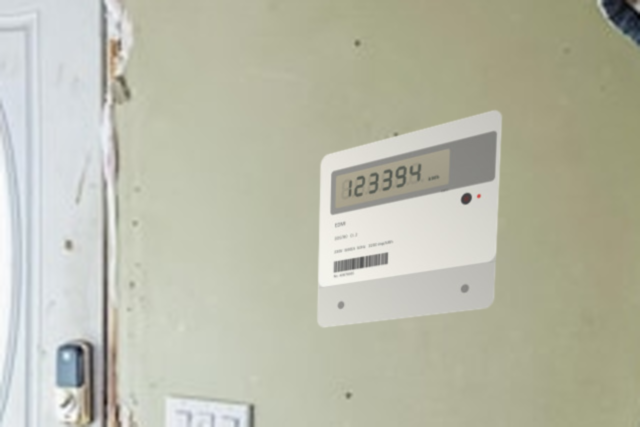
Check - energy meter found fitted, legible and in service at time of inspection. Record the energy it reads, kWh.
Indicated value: 123394 kWh
